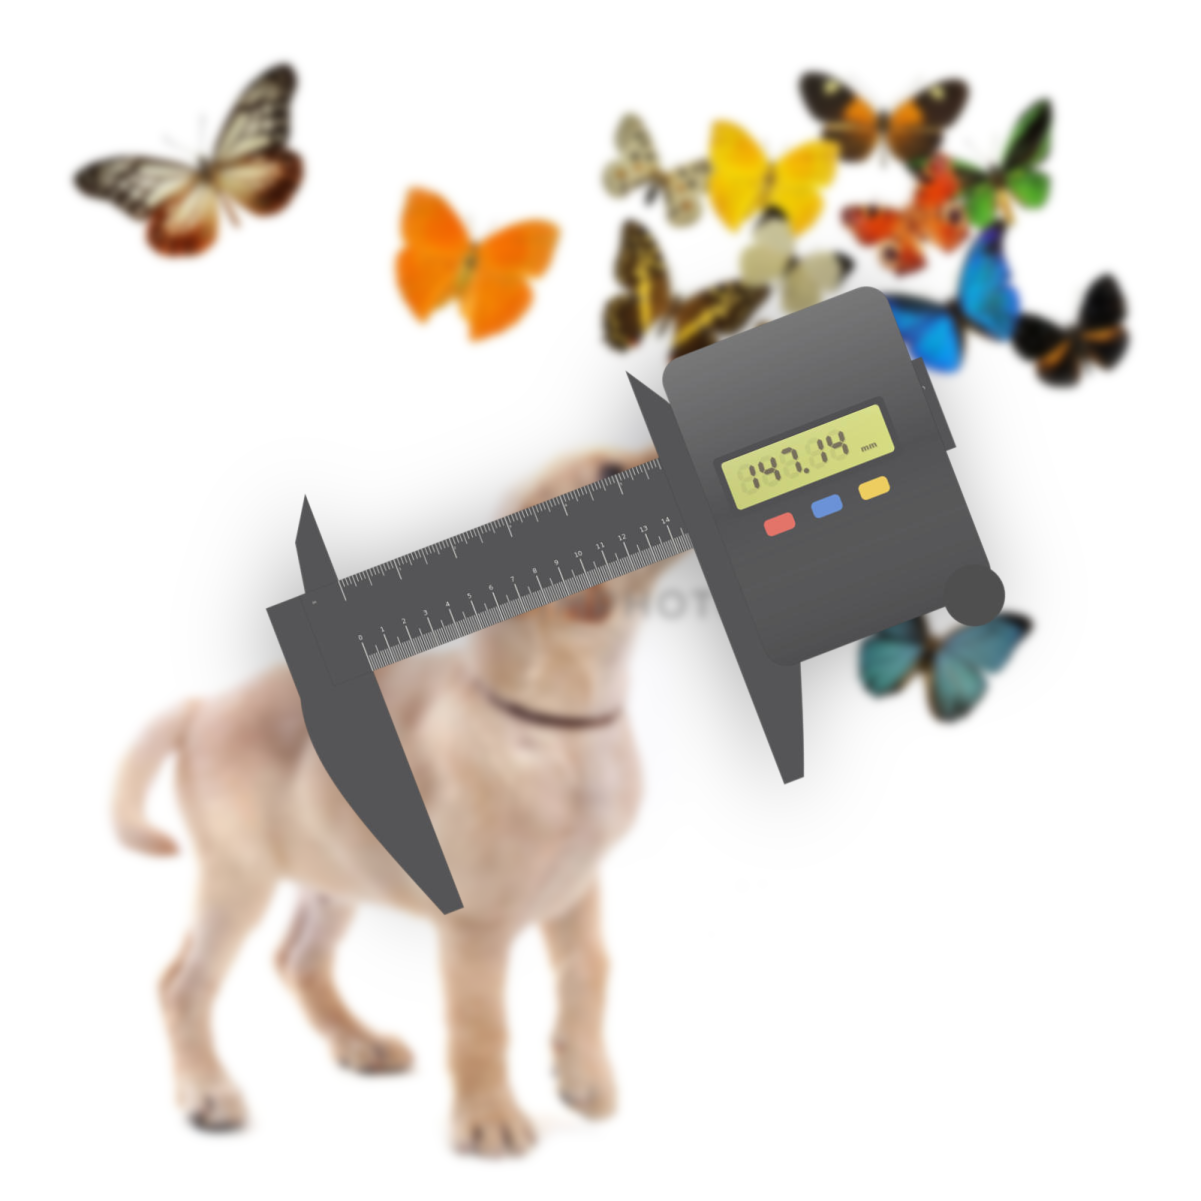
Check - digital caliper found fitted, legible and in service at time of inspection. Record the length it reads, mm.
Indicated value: 147.14 mm
